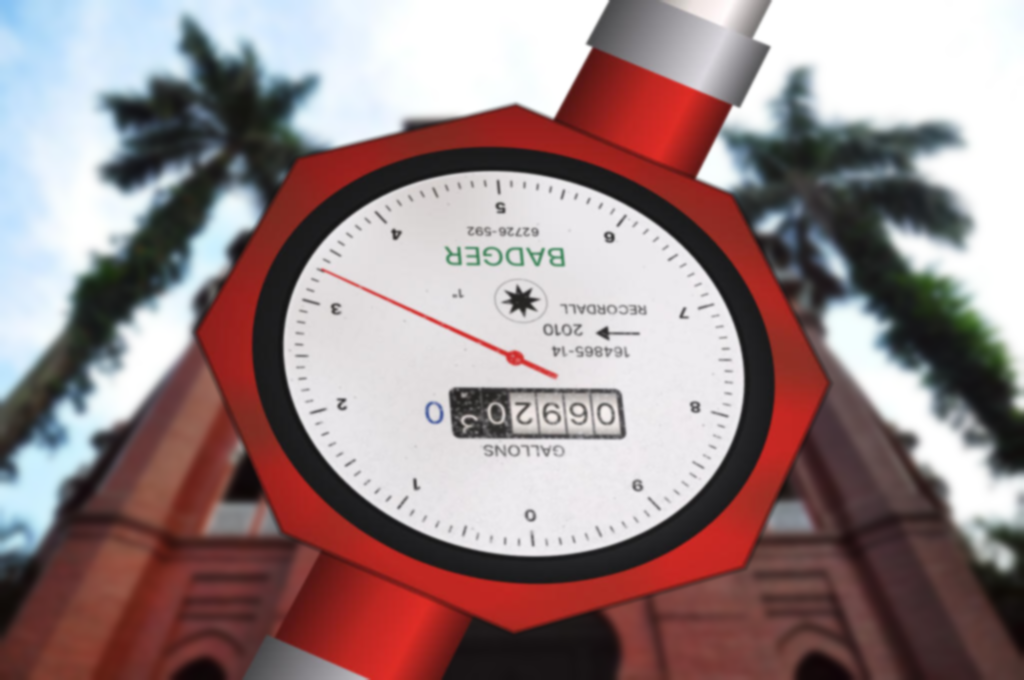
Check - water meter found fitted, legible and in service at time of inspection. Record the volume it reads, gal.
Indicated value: 692033.3 gal
